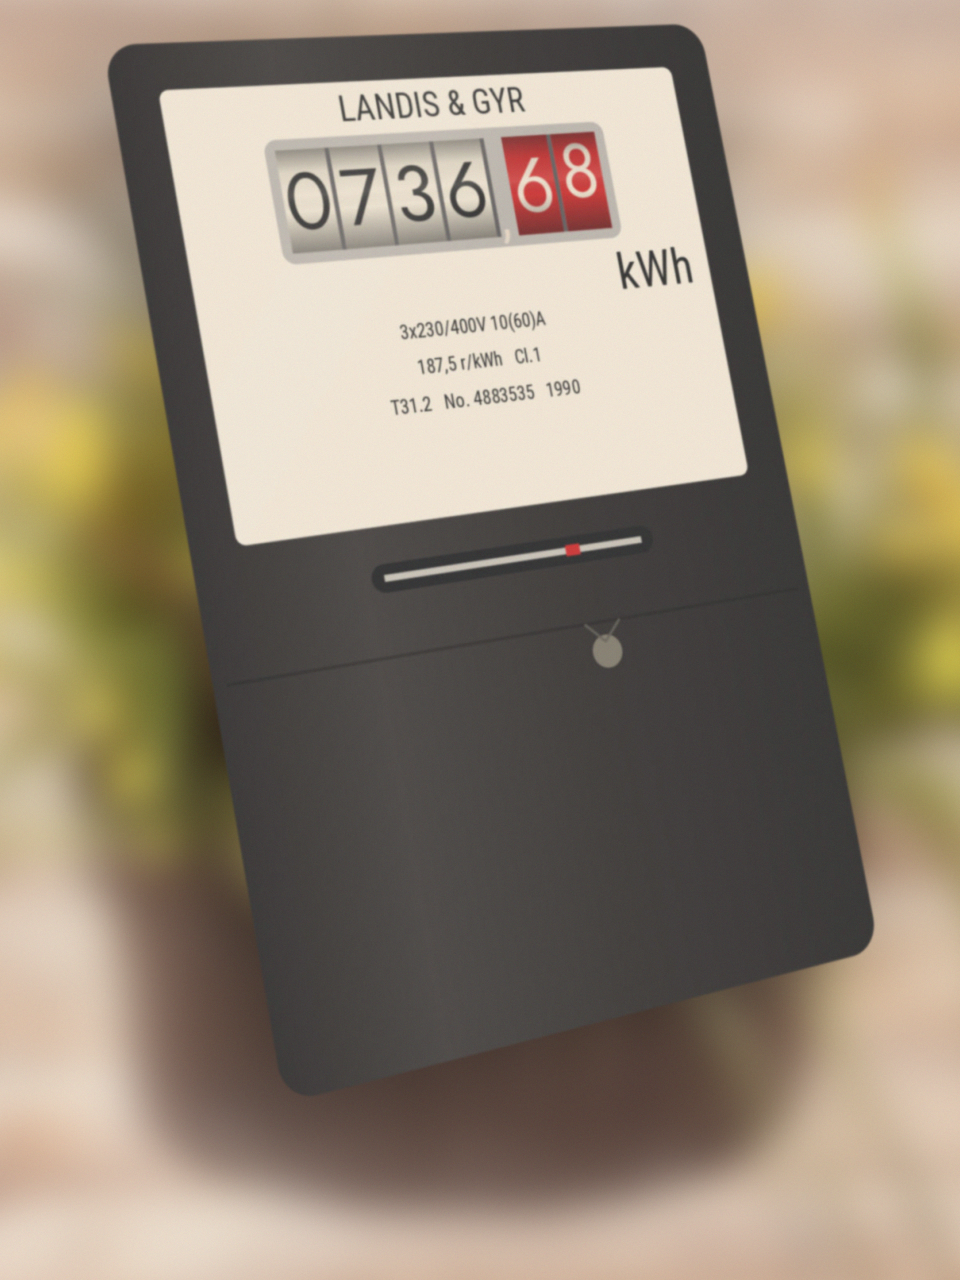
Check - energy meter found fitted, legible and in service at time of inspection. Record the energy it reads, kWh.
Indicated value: 736.68 kWh
